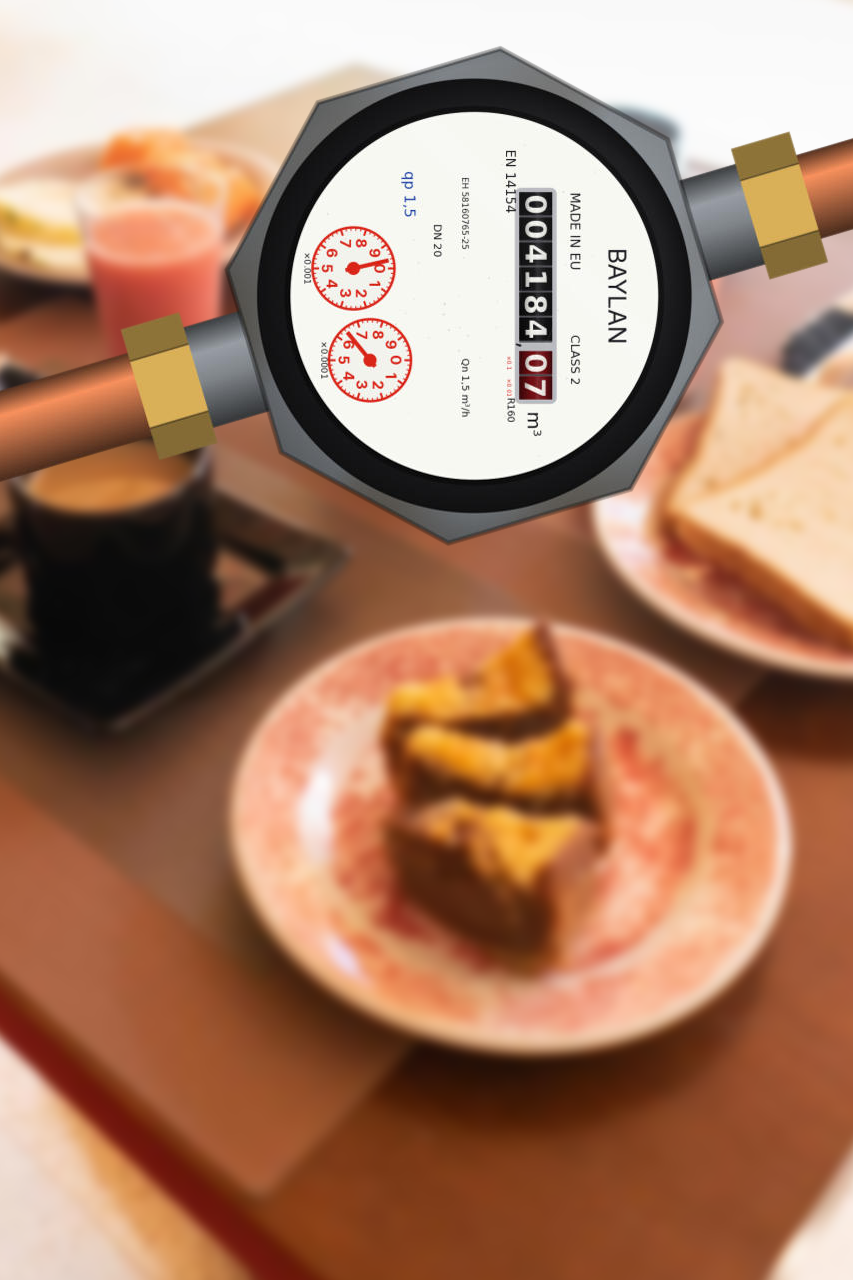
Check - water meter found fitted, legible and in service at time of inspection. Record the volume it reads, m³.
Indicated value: 4184.0696 m³
